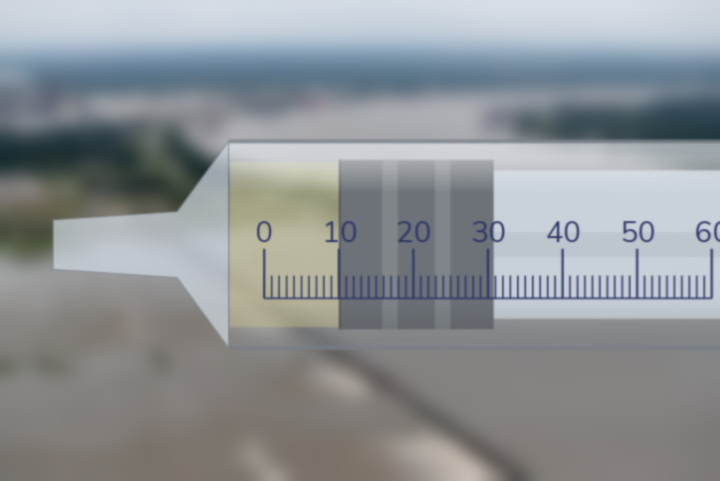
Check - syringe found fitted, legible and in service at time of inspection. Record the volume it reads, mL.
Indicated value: 10 mL
